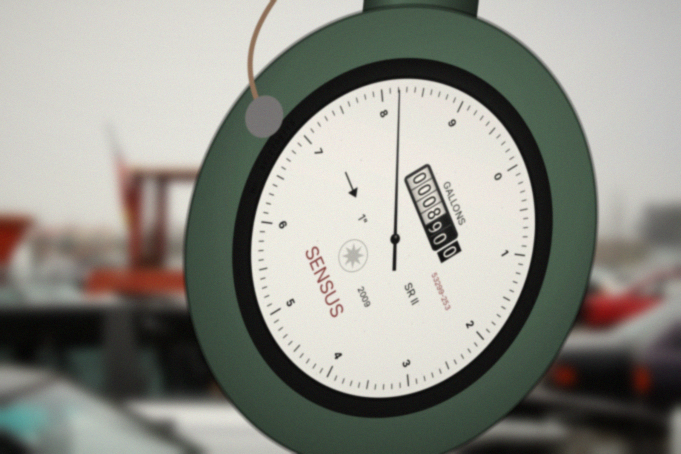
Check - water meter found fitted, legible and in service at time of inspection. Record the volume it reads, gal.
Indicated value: 8898.2 gal
